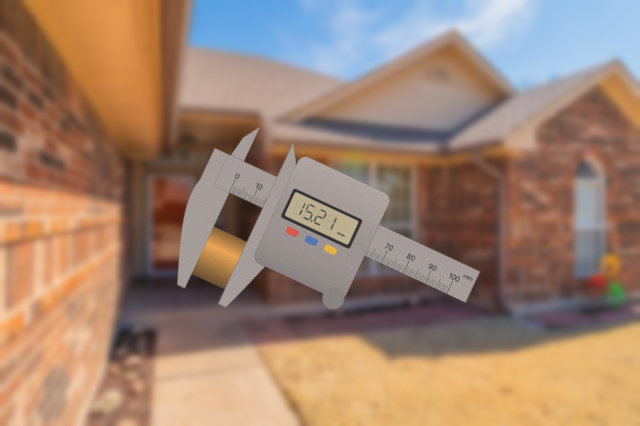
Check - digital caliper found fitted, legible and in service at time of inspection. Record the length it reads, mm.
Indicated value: 15.21 mm
